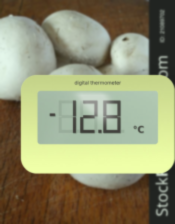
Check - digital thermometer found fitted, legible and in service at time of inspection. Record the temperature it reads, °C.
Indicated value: -12.8 °C
